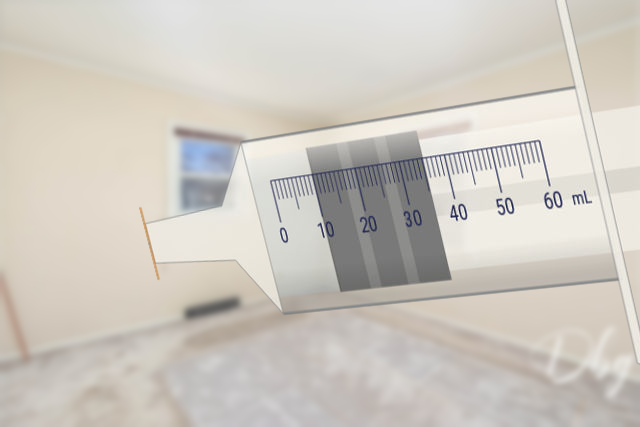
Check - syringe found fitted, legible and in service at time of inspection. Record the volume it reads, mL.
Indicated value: 10 mL
